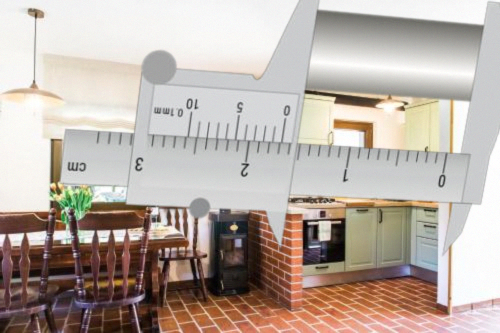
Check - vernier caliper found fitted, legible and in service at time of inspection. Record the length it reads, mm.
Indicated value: 16.8 mm
